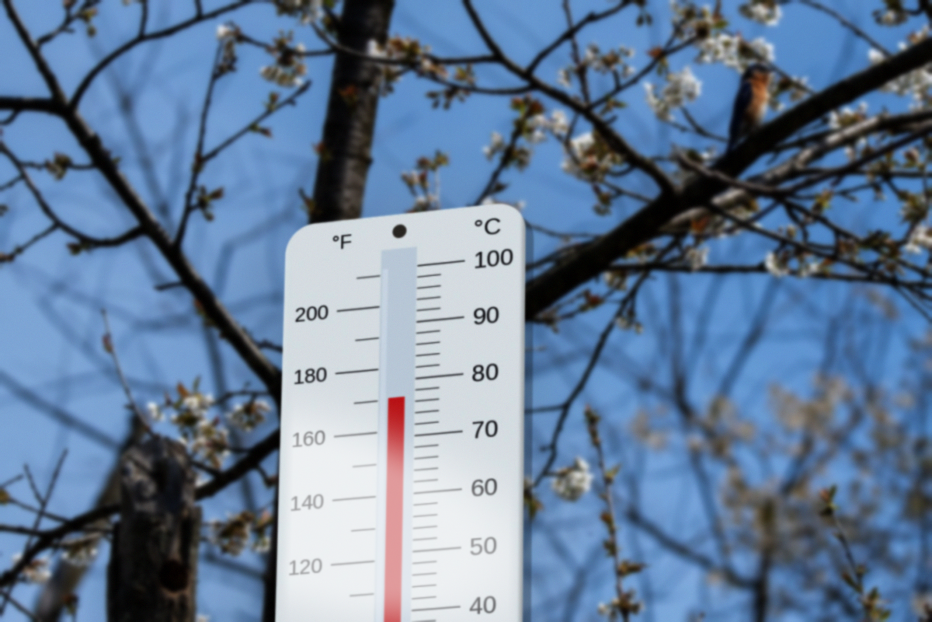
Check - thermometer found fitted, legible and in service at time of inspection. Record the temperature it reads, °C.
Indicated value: 77 °C
